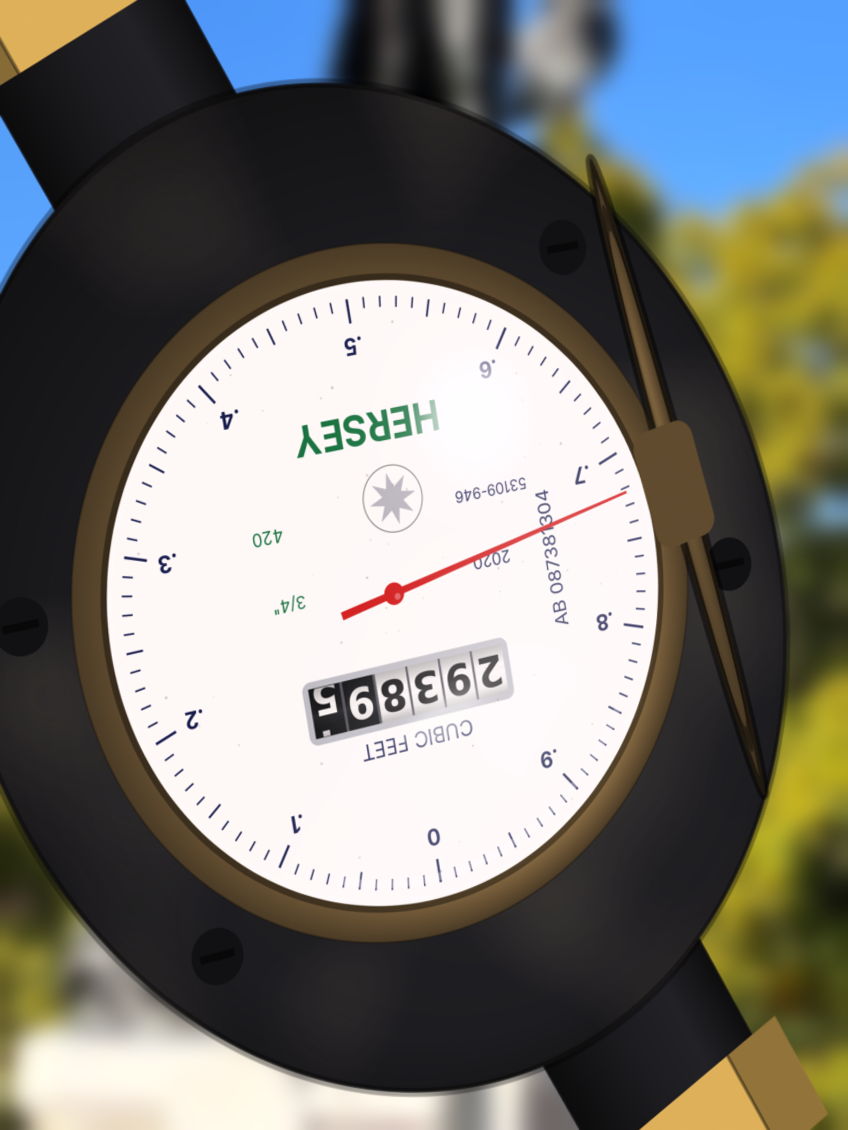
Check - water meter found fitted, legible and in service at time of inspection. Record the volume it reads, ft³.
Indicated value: 293894.72 ft³
